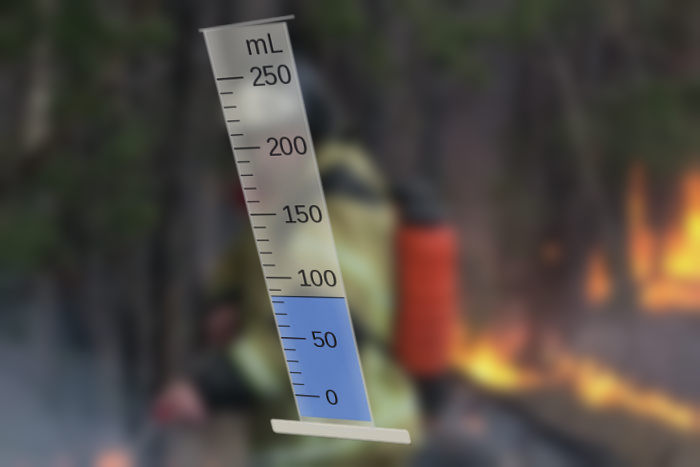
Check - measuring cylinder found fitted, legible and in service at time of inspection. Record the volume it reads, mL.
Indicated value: 85 mL
